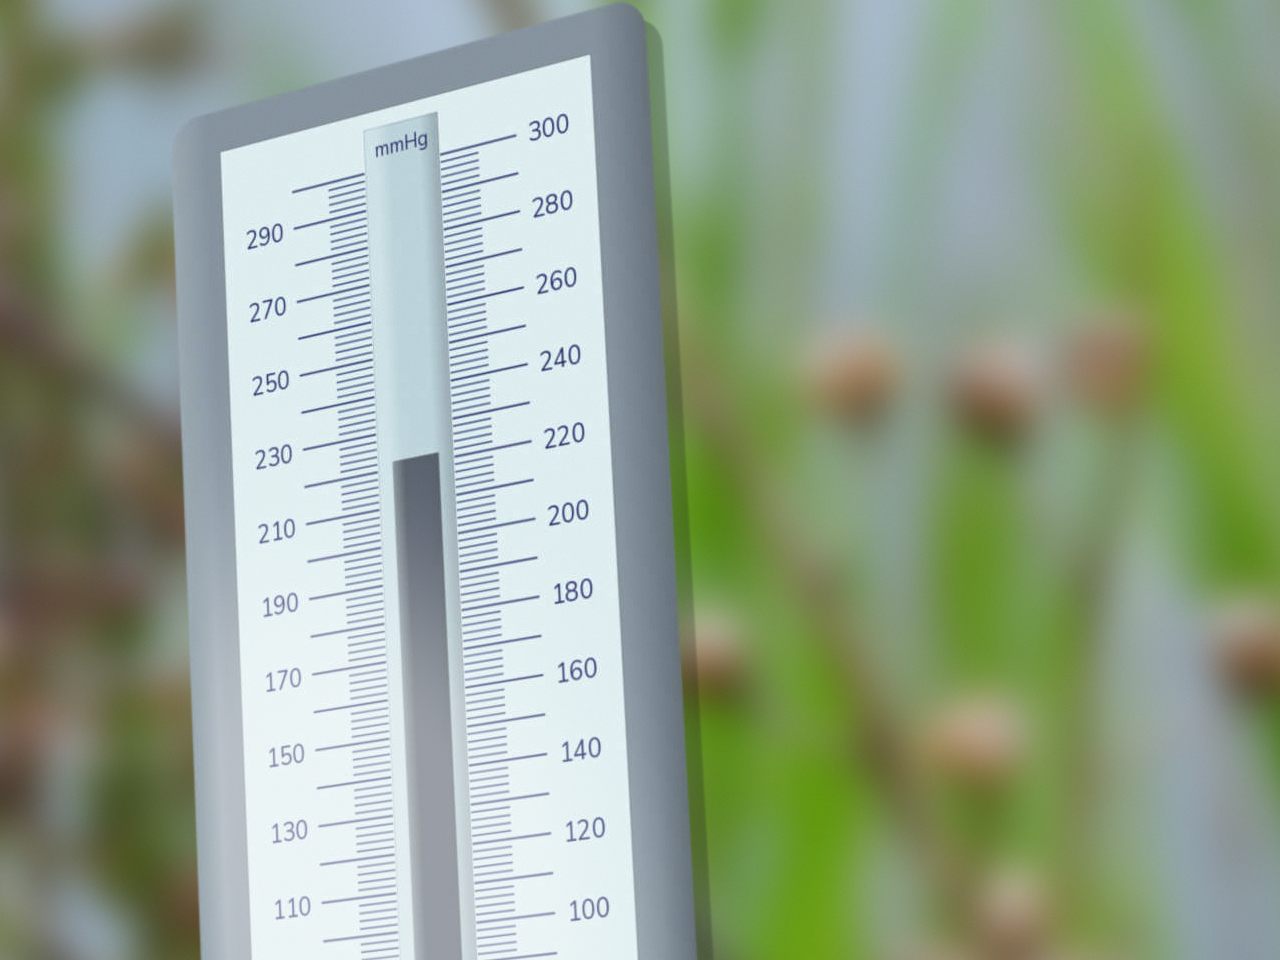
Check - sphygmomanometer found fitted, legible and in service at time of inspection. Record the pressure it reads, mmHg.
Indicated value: 222 mmHg
